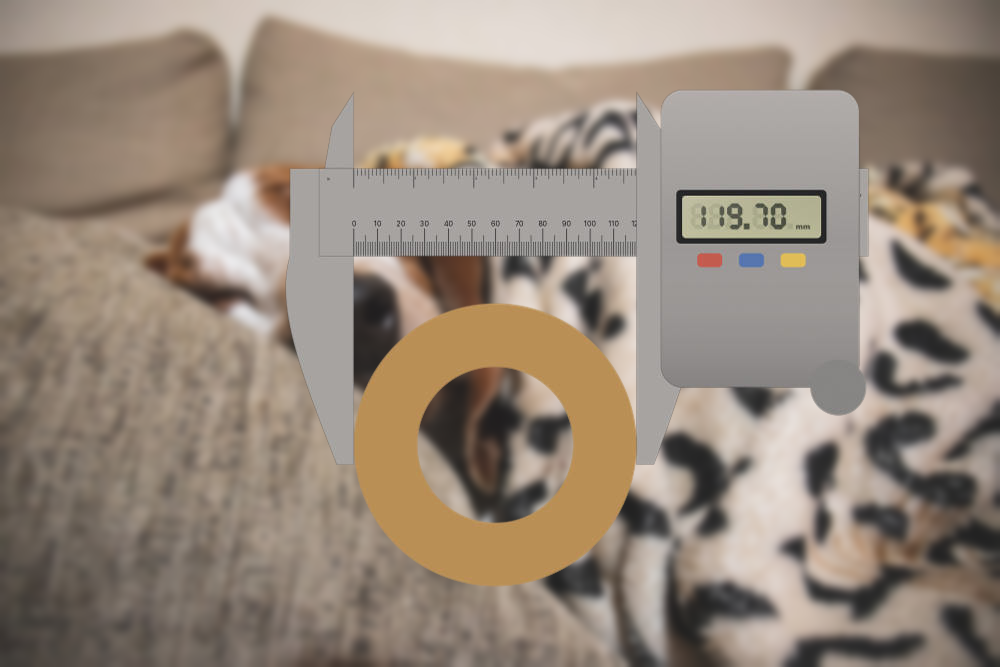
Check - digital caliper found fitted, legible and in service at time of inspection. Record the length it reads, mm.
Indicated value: 119.70 mm
